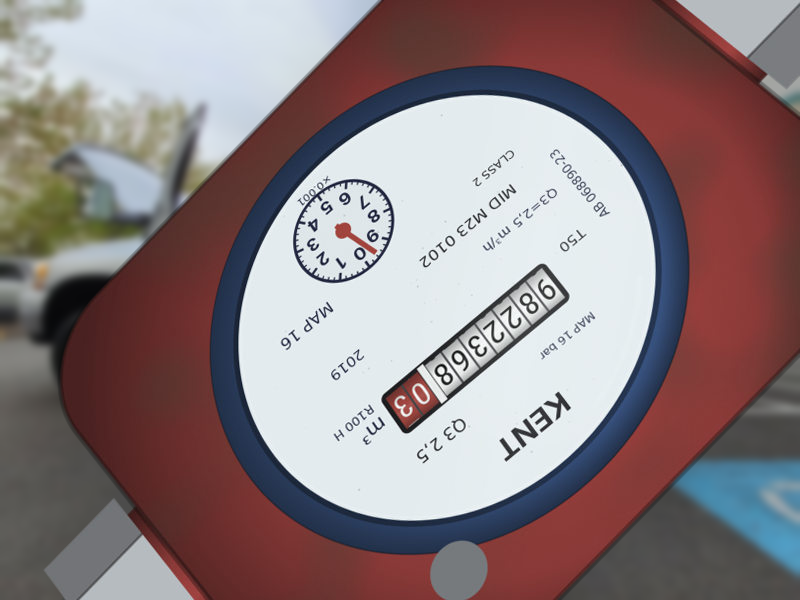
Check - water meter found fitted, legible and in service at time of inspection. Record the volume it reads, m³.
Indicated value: 9822368.029 m³
